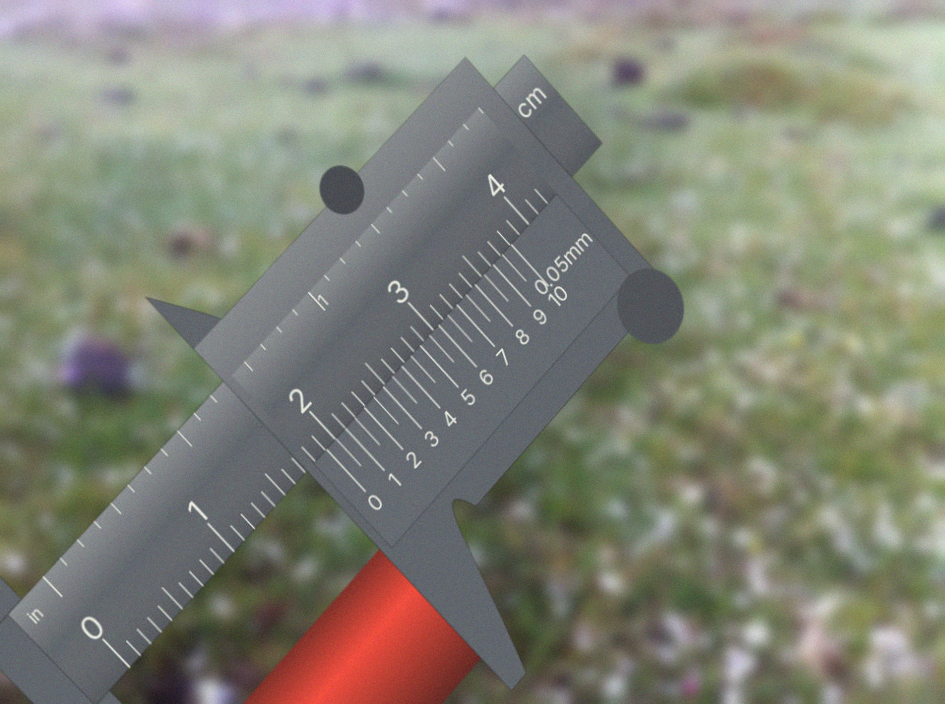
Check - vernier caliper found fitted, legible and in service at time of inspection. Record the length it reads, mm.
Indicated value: 19.1 mm
